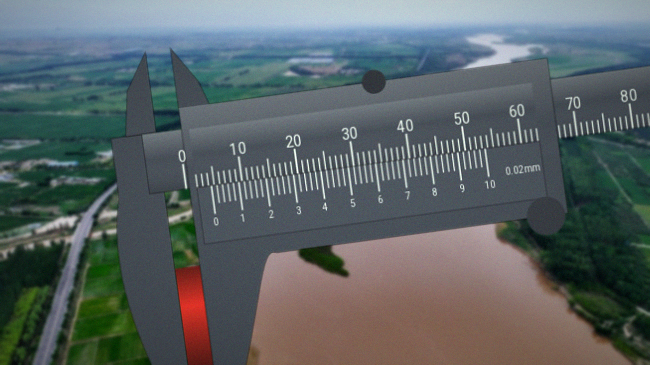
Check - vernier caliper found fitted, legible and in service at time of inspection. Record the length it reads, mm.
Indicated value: 4.5 mm
